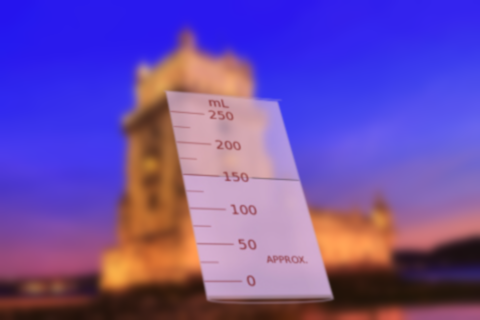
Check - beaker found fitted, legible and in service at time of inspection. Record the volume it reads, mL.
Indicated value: 150 mL
